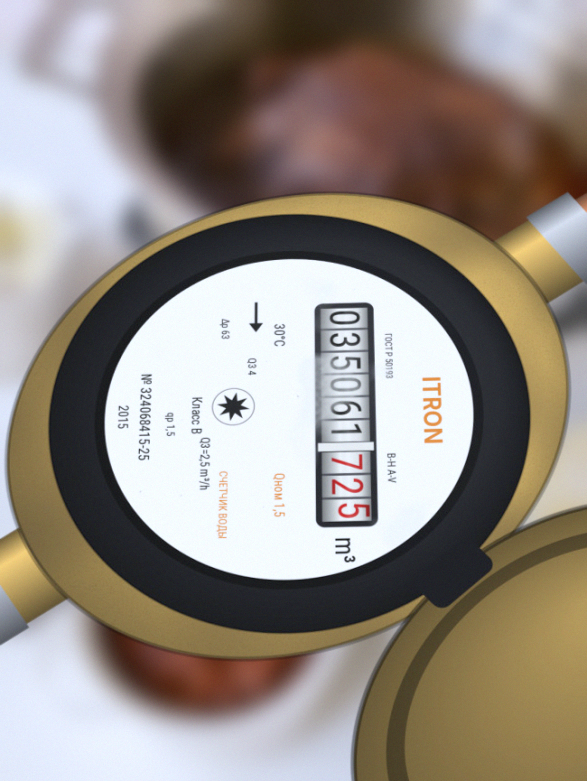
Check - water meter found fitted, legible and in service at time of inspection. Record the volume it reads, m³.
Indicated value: 35061.725 m³
